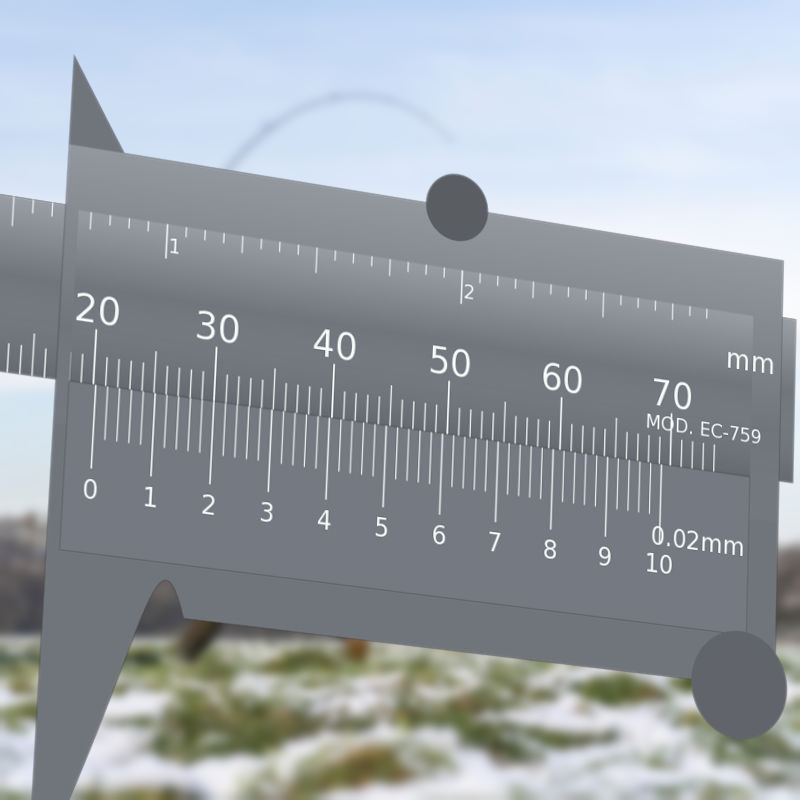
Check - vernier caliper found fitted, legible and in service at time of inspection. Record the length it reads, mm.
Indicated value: 20.2 mm
